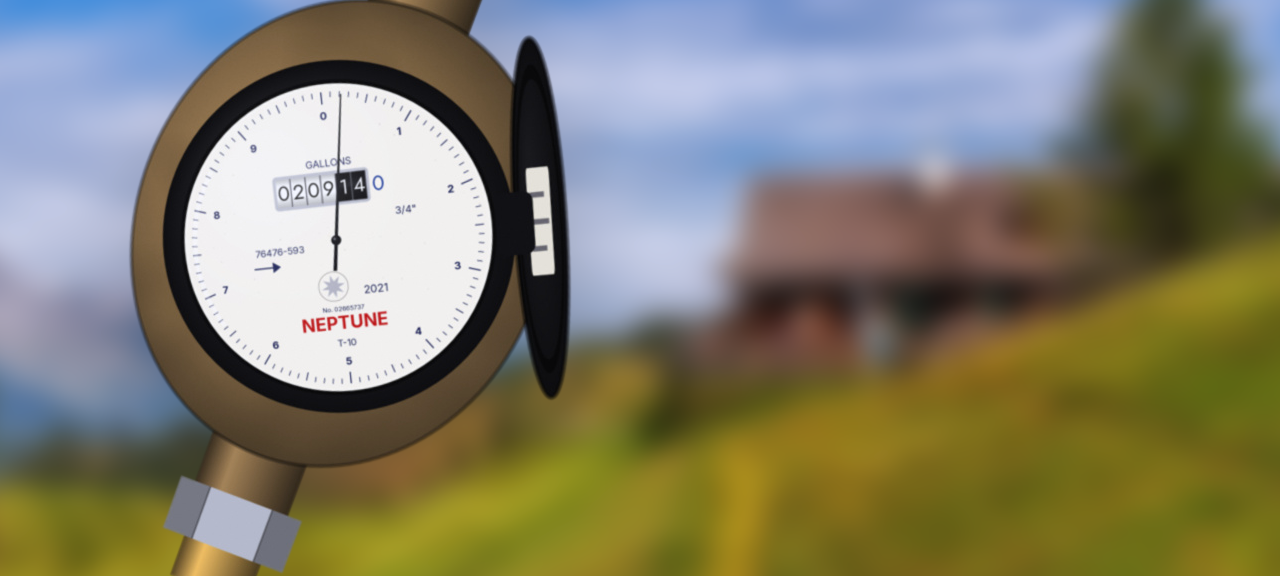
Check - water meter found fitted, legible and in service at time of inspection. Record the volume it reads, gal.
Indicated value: 209140.2 gal
